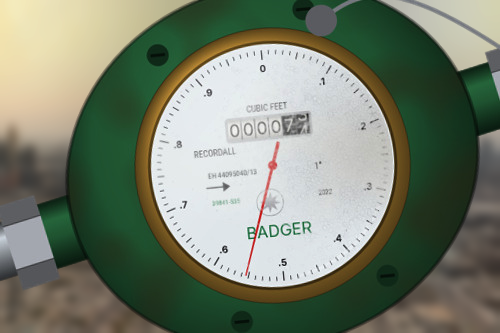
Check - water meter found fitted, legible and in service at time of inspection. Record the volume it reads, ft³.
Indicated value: 73.55 ft³
